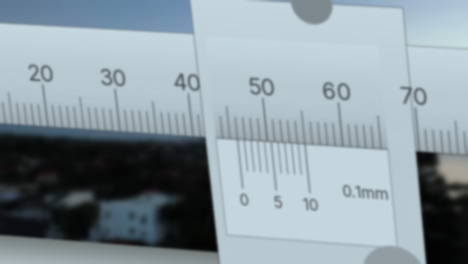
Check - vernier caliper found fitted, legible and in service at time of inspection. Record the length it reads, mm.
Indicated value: 46.0 mm
